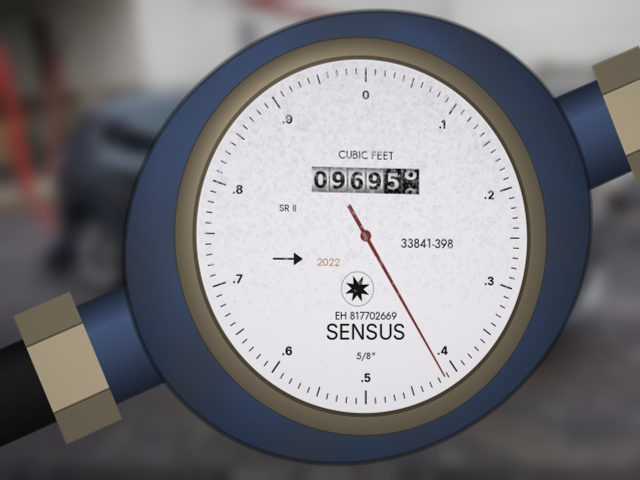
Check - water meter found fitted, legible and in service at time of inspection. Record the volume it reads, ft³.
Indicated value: 96958.41 ft³
